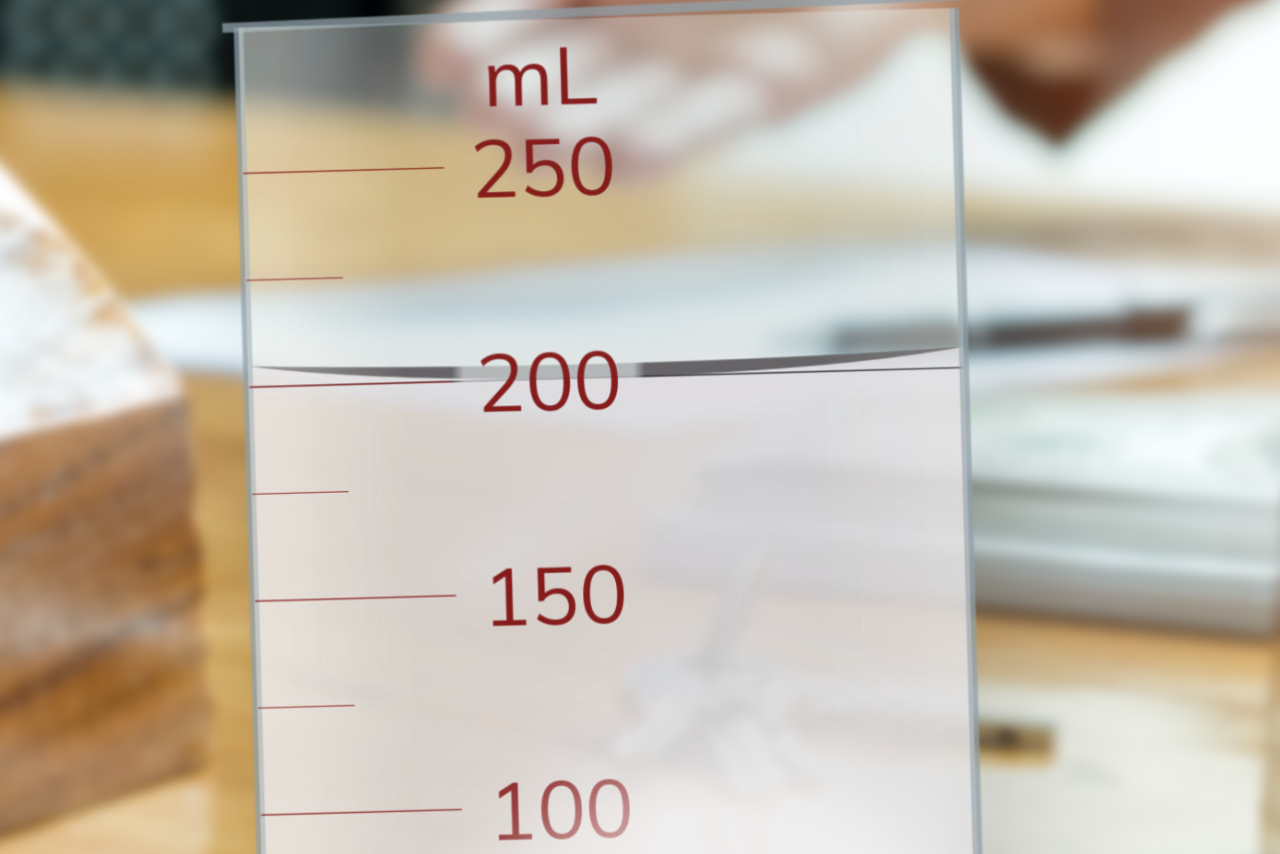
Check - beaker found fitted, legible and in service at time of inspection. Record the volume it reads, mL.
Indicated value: 200 mL
